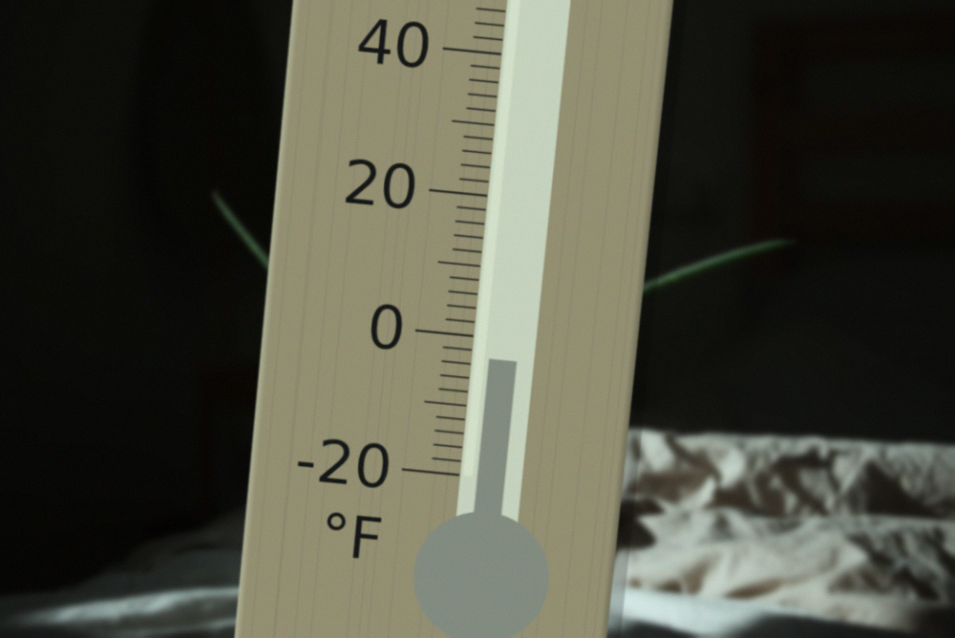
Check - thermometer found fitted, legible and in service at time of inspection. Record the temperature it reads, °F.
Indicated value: -3 °F
